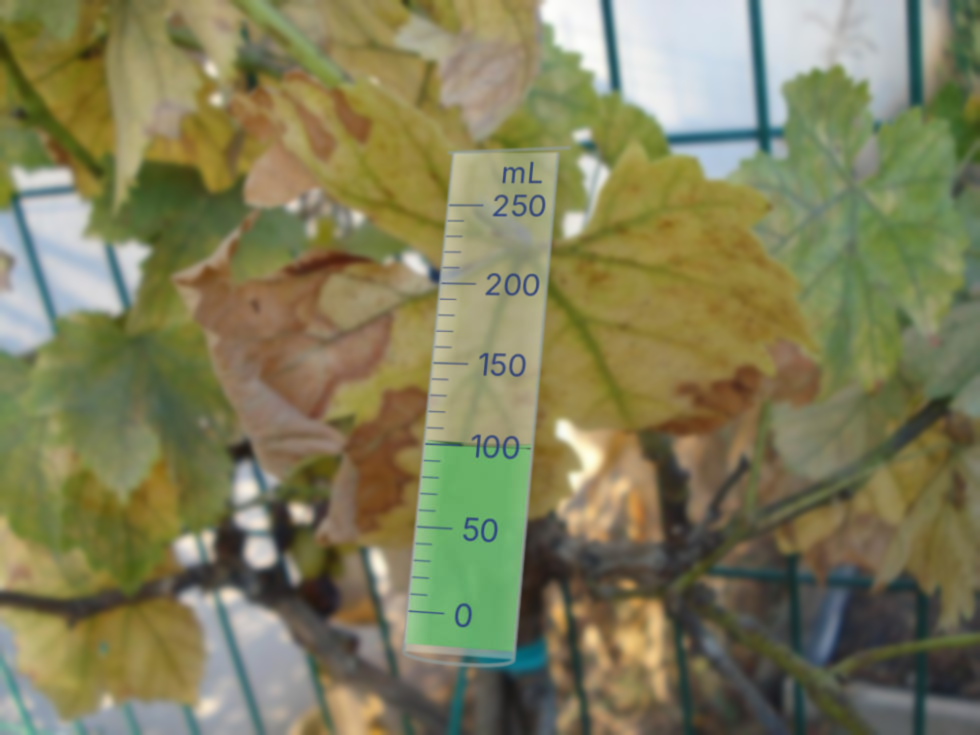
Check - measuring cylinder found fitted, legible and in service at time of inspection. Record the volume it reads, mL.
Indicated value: 100 mL
